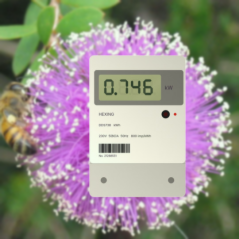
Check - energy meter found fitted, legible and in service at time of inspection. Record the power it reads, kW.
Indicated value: 0.746 kW
